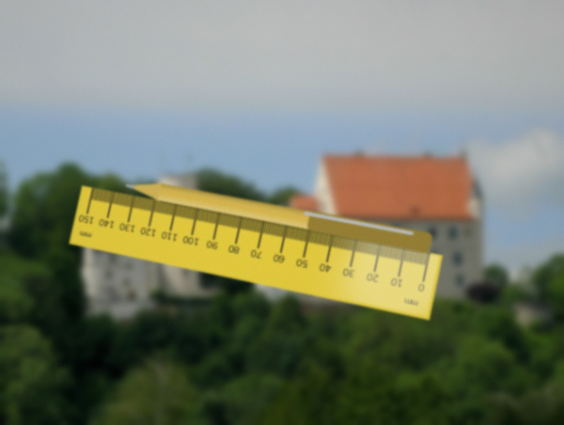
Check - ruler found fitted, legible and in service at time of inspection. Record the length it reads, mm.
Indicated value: 135 mm
